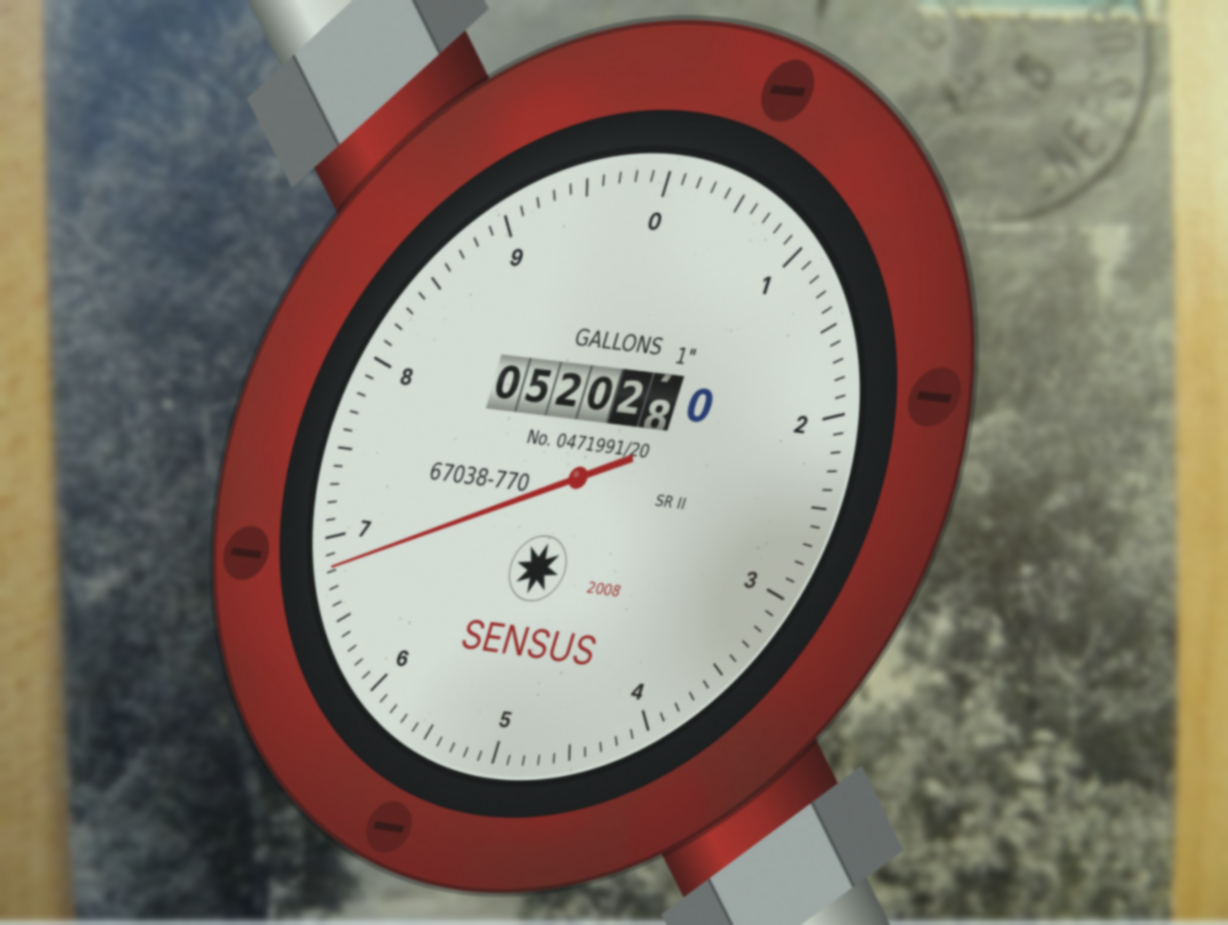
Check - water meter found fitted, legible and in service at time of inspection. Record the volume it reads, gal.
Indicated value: 520276.8 gal
